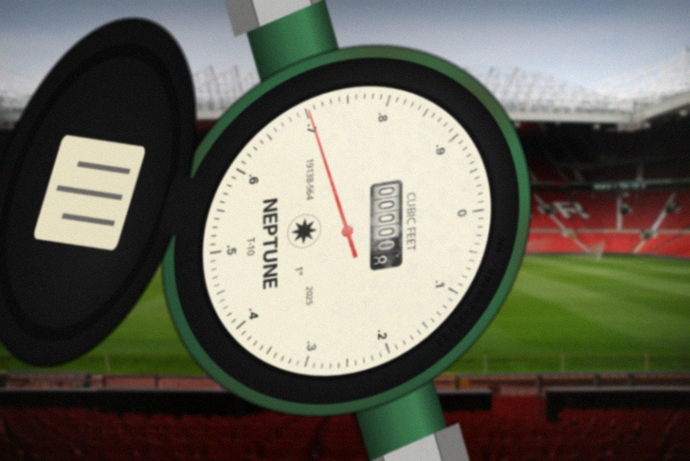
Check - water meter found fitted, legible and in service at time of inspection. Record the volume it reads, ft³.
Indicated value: 7.70 ft³
